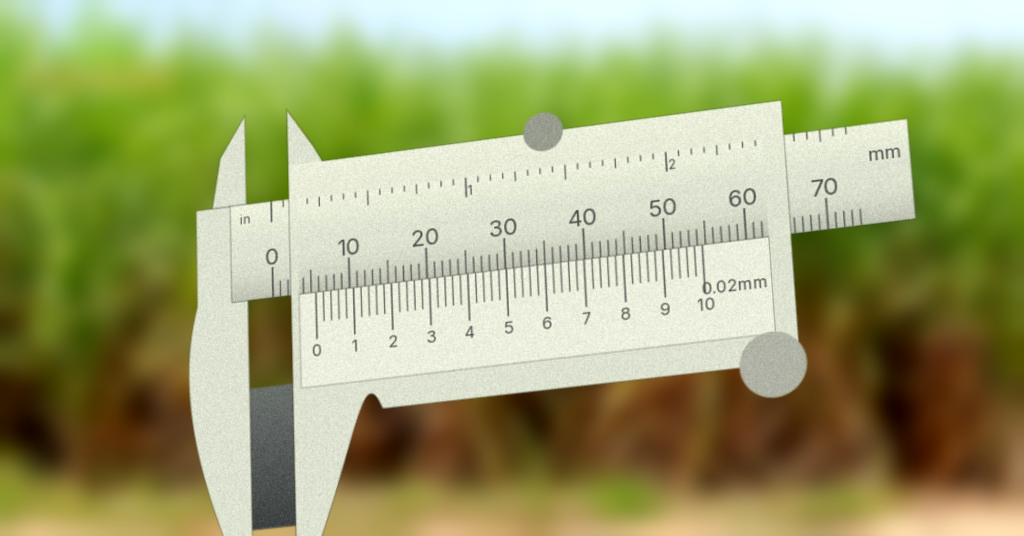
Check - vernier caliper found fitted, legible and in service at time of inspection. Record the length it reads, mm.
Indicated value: 5.6 mm
